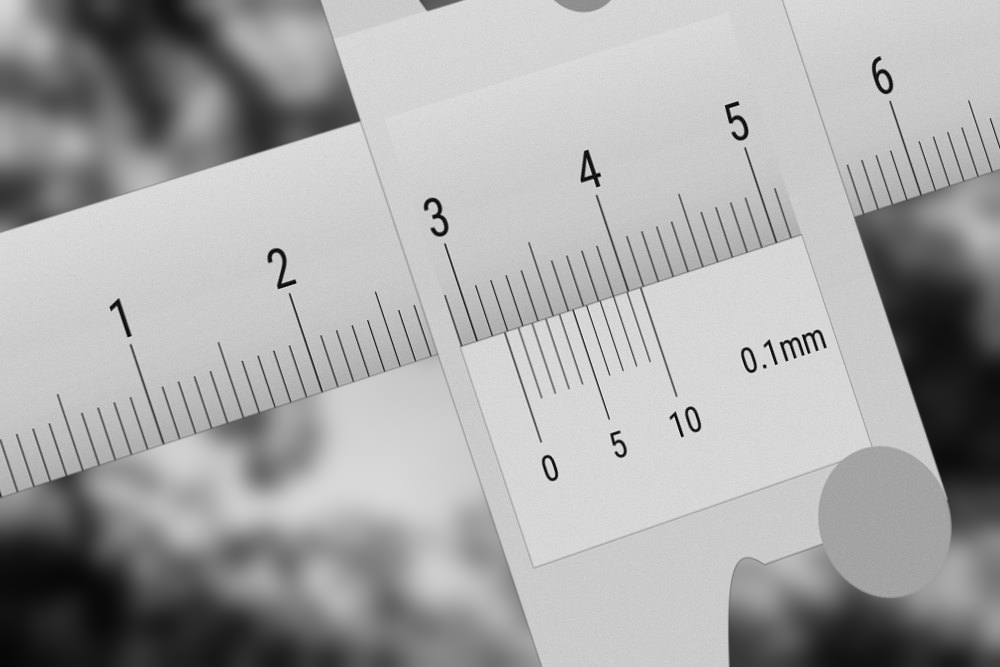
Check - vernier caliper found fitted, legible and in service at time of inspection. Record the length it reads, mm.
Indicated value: 31.8 mm
